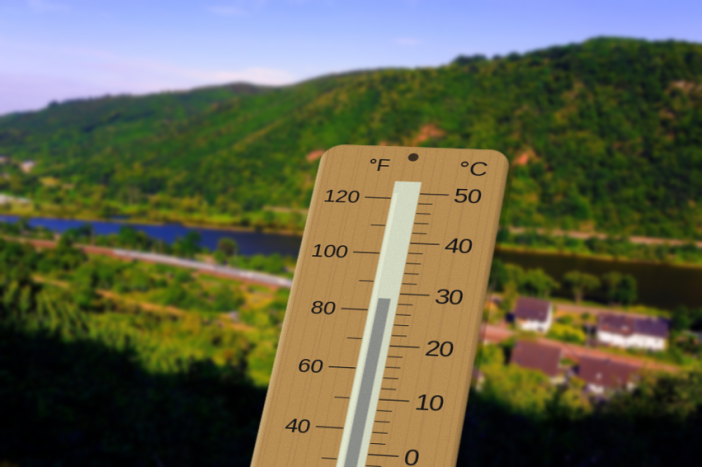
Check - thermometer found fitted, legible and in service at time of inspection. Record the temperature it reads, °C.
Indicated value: 29 °C
